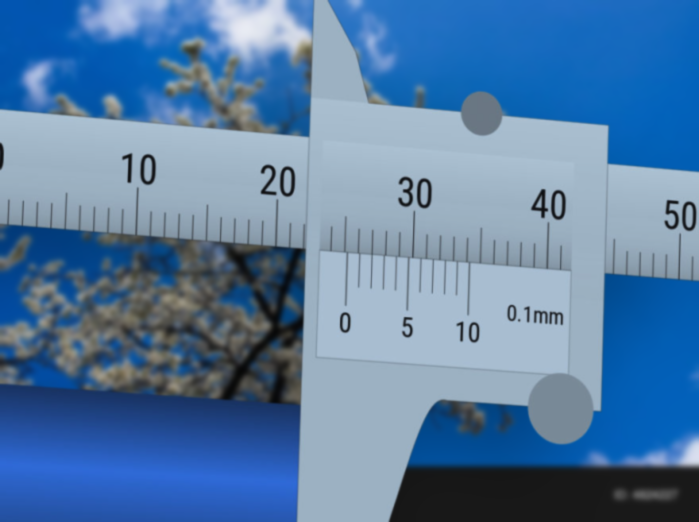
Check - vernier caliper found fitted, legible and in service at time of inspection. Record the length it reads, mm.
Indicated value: 25.2 mm
